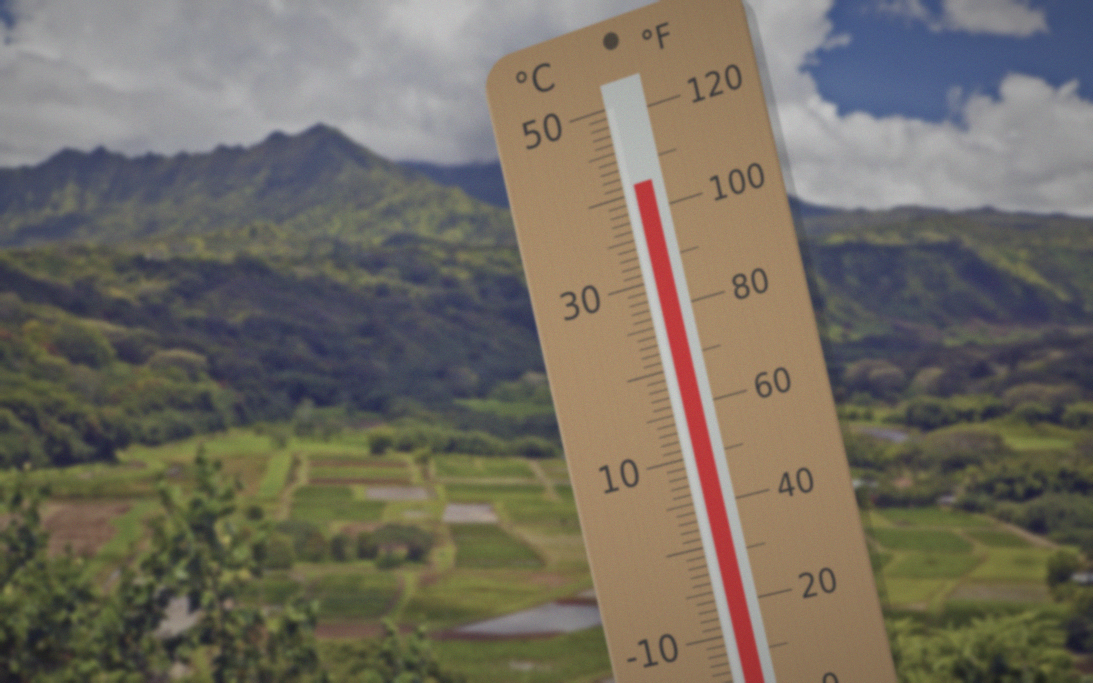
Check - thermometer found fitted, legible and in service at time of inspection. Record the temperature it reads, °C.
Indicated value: 41 °C
